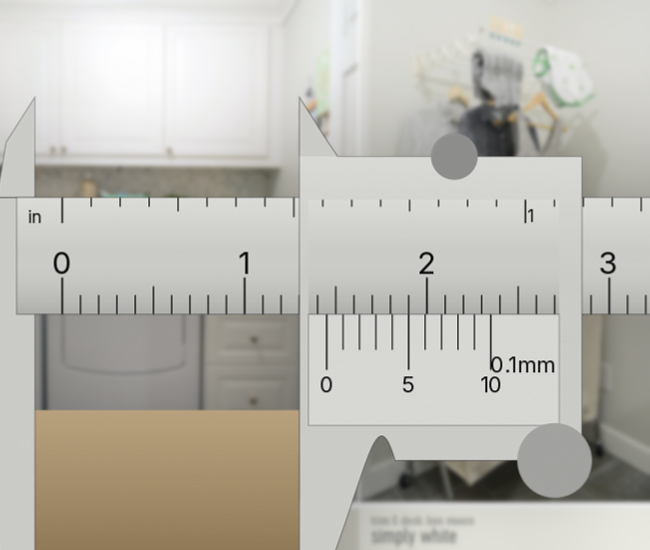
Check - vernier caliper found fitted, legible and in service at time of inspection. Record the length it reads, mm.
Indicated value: 14.5 mm
